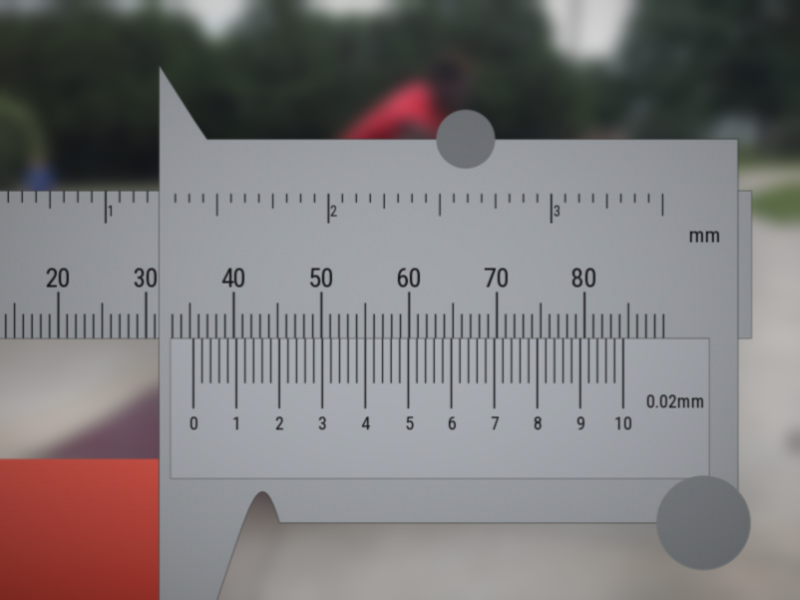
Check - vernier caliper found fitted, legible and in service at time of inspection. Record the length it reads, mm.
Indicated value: 35.4 mm
